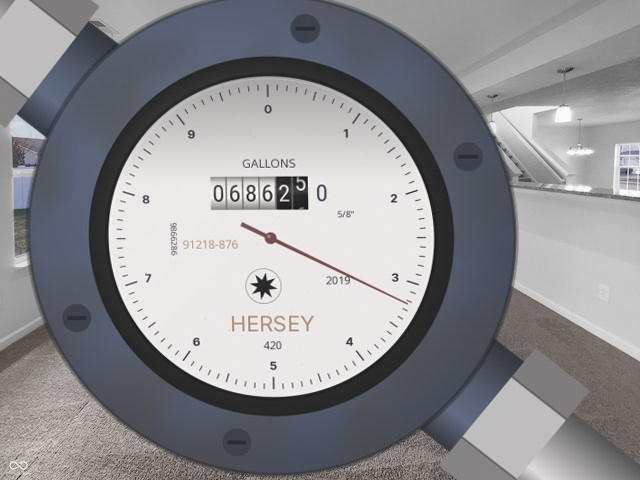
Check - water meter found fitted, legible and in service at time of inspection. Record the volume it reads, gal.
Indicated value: 686253.2 gal
